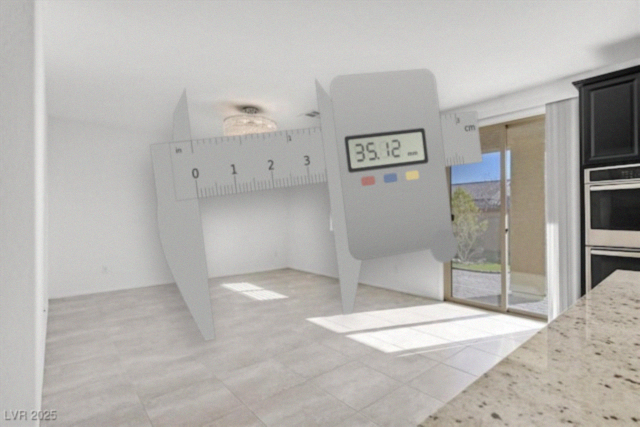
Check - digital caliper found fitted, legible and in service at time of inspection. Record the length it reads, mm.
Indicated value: 35.12 mm
